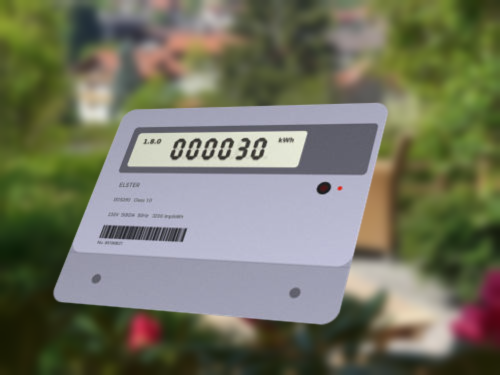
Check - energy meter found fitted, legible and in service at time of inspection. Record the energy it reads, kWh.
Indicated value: 30 kWh
